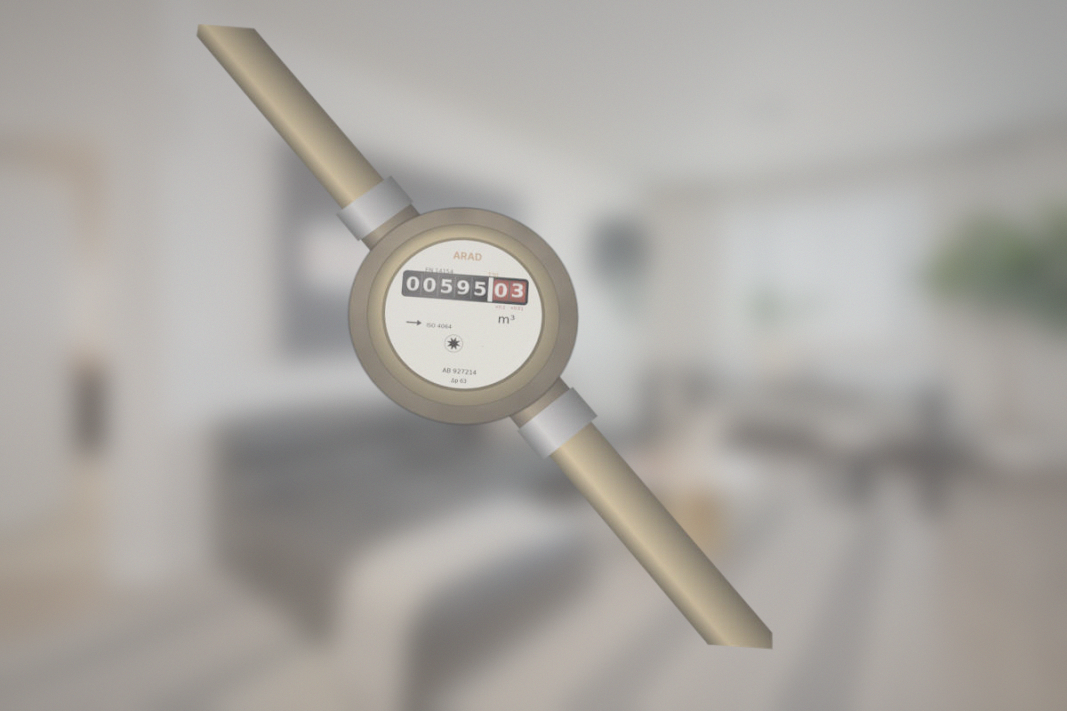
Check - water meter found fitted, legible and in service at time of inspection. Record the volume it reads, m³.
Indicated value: 595.03 m³
